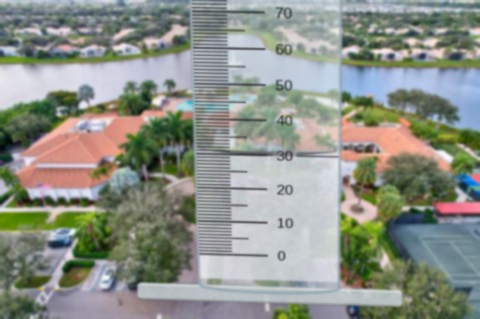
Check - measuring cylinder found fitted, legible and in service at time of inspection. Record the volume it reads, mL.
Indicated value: 30 mL
